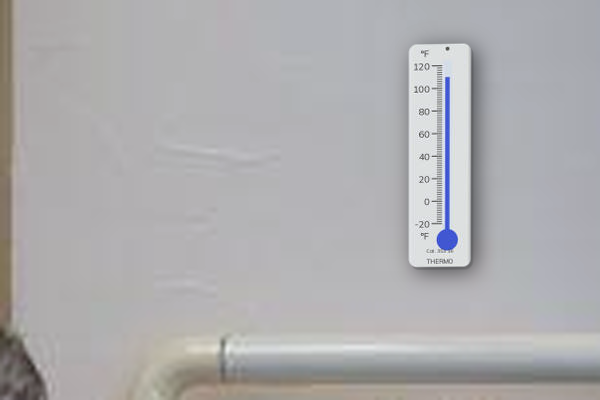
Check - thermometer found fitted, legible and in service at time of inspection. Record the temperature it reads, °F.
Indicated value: 110 °F
